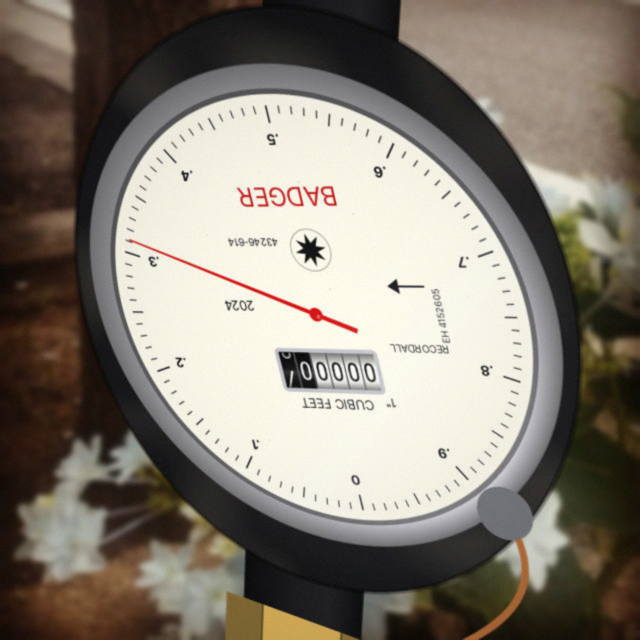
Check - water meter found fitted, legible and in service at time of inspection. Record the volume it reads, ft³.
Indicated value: 7.31 ft³
